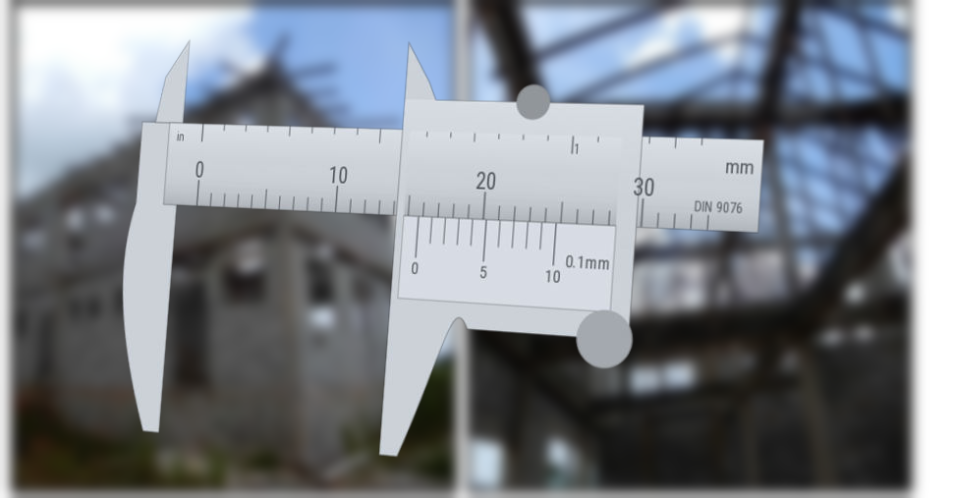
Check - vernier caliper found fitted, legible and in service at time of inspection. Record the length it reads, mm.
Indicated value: 15.7 mm
